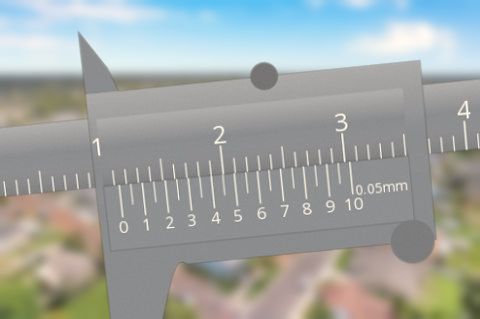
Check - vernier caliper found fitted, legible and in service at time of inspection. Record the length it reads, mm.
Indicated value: 11.4 mm
